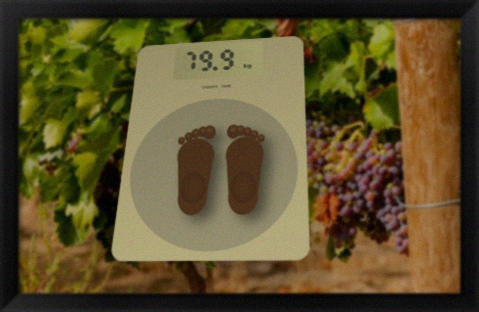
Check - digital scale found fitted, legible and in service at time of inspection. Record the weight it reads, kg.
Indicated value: 79.9 kg
